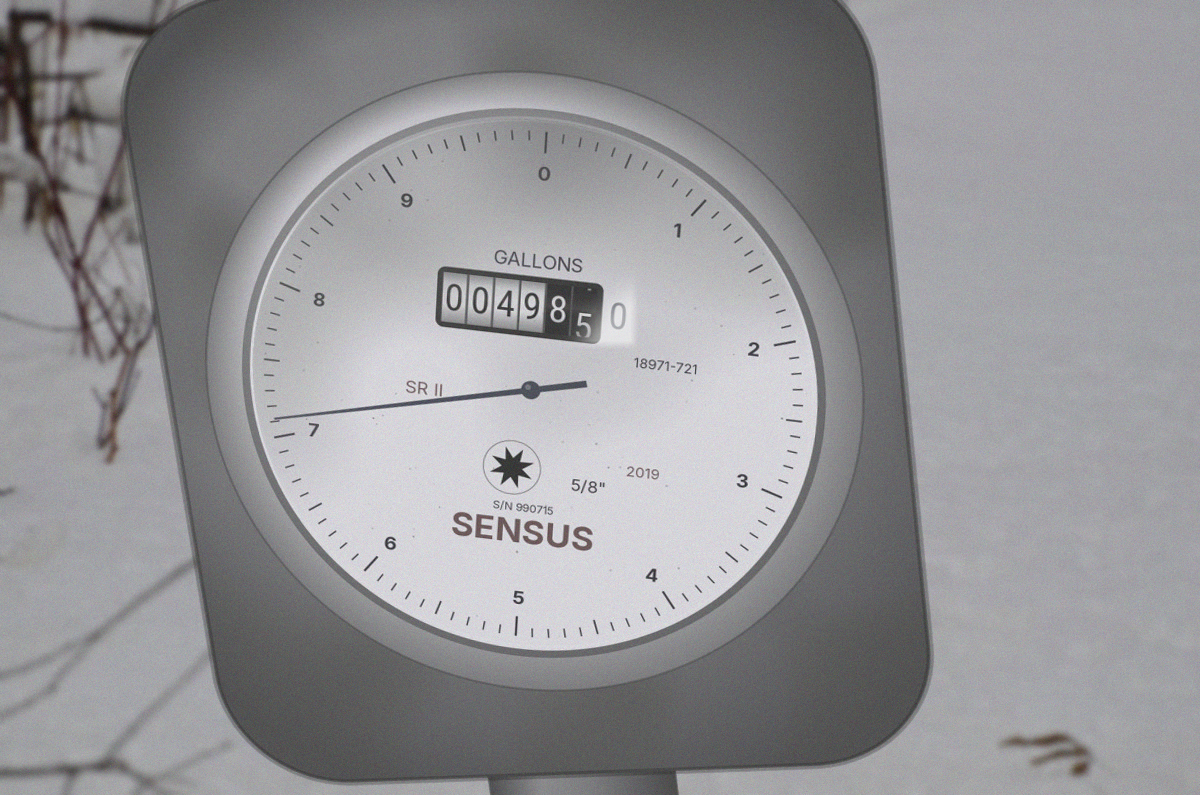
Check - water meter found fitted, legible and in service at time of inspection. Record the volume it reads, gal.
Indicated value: 49847.1 gal
